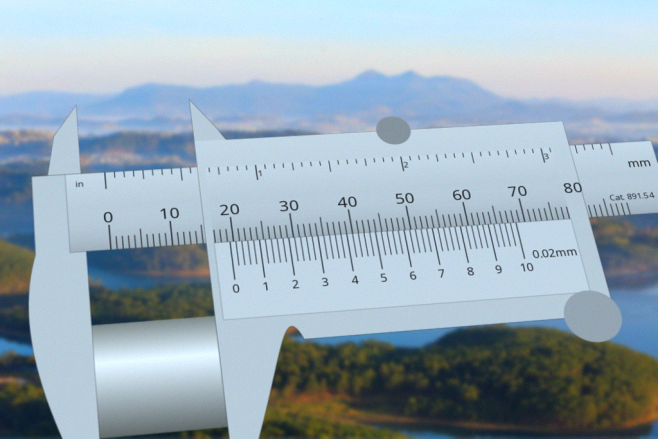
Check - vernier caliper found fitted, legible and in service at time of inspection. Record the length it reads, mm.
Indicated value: 19.4 mm
